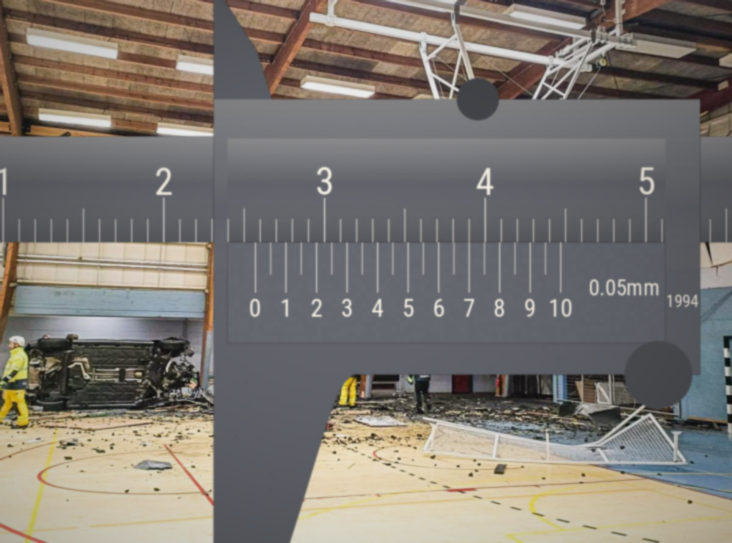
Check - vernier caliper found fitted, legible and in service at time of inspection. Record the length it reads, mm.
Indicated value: 25.7 mm
